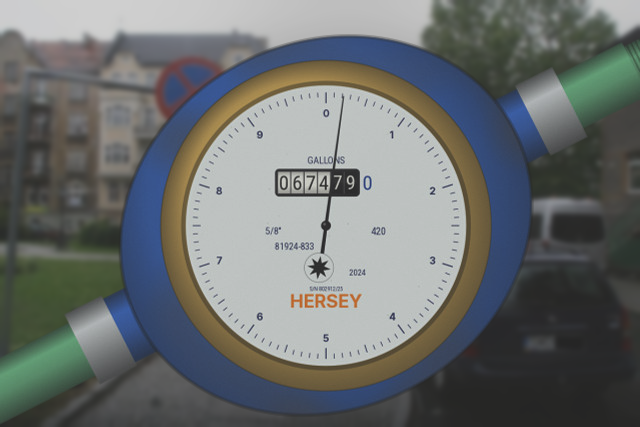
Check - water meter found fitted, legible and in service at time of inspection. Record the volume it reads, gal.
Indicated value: 674790.2 gal
